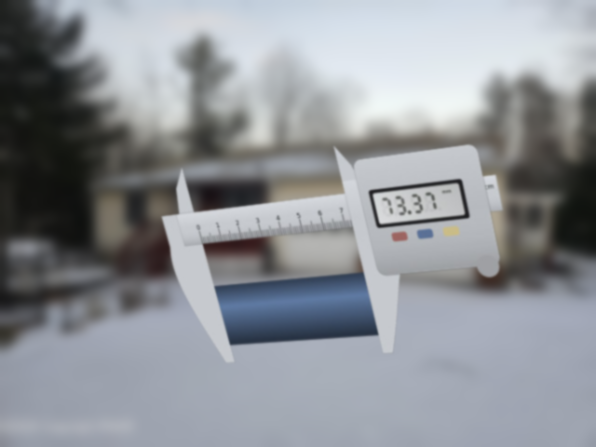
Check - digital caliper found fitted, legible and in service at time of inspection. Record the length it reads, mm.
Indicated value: 73.37 mm
